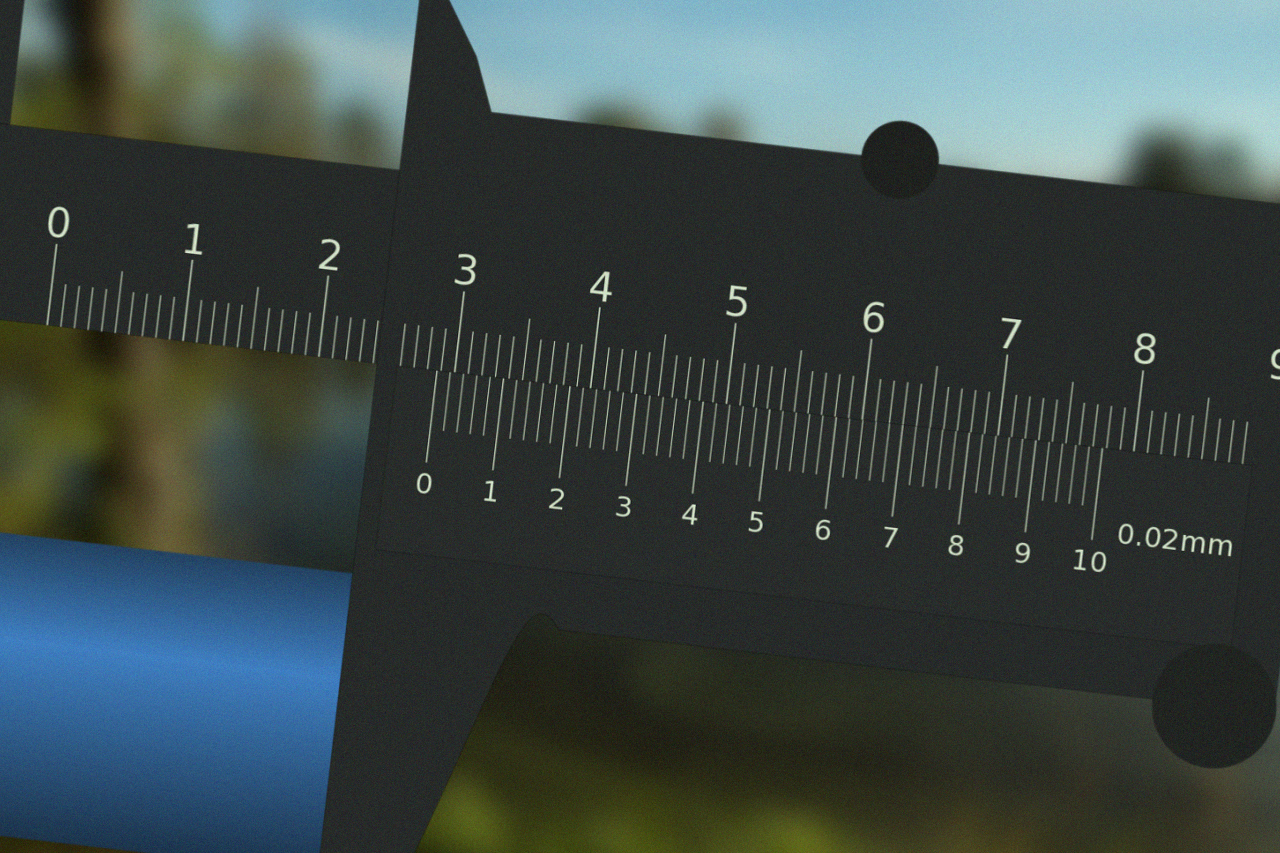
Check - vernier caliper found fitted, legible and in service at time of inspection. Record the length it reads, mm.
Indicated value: 28.7 mm
